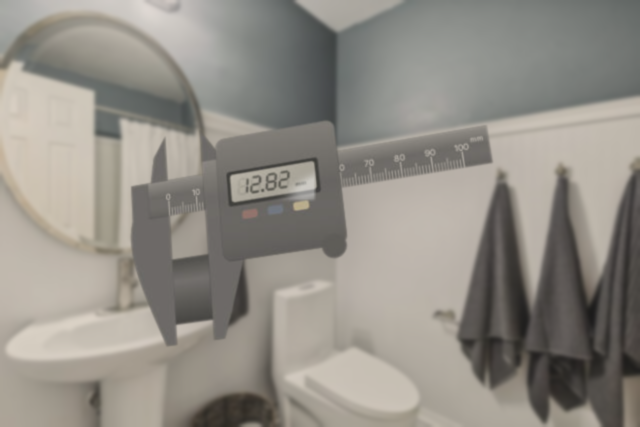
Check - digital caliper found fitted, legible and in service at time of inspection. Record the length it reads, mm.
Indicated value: 12.82 mm
